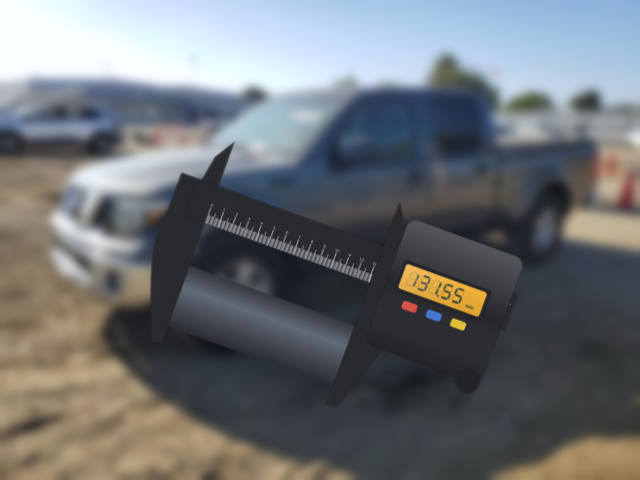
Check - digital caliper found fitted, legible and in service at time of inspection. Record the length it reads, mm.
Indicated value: 131.55 mm
